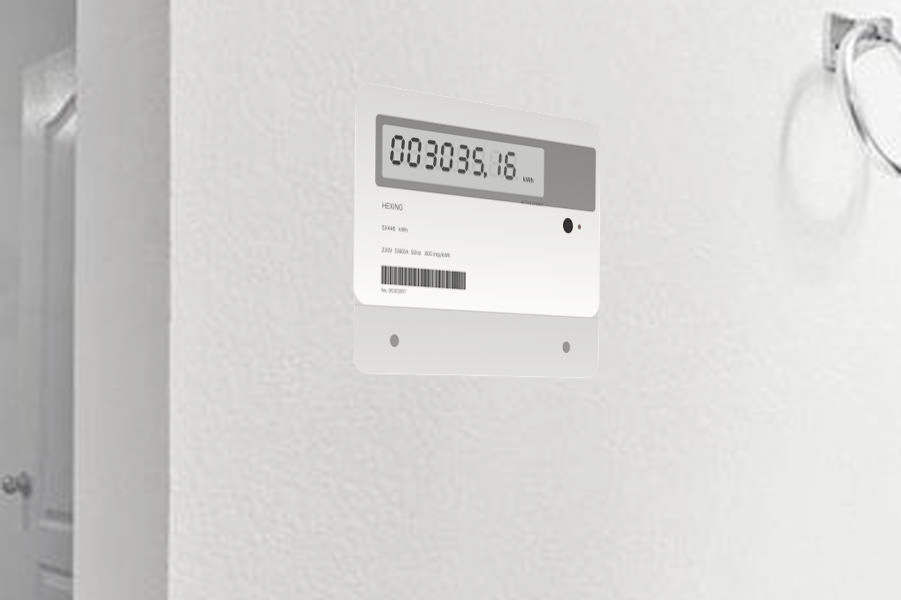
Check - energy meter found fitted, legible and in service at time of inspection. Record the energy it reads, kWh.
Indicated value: 3035.16 kWh
